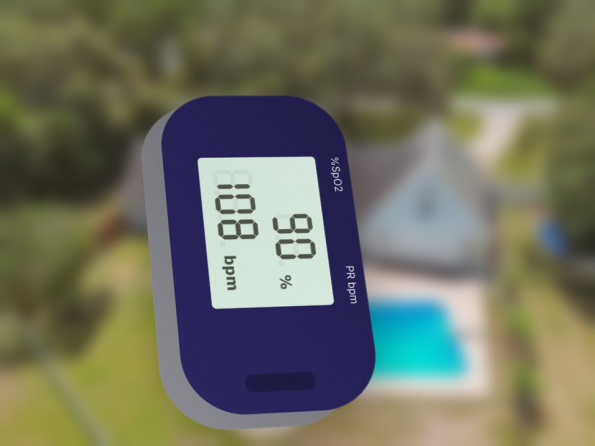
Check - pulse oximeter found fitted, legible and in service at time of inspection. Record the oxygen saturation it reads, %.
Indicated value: 90 %
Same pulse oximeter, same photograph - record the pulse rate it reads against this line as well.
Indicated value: 108 bpm
